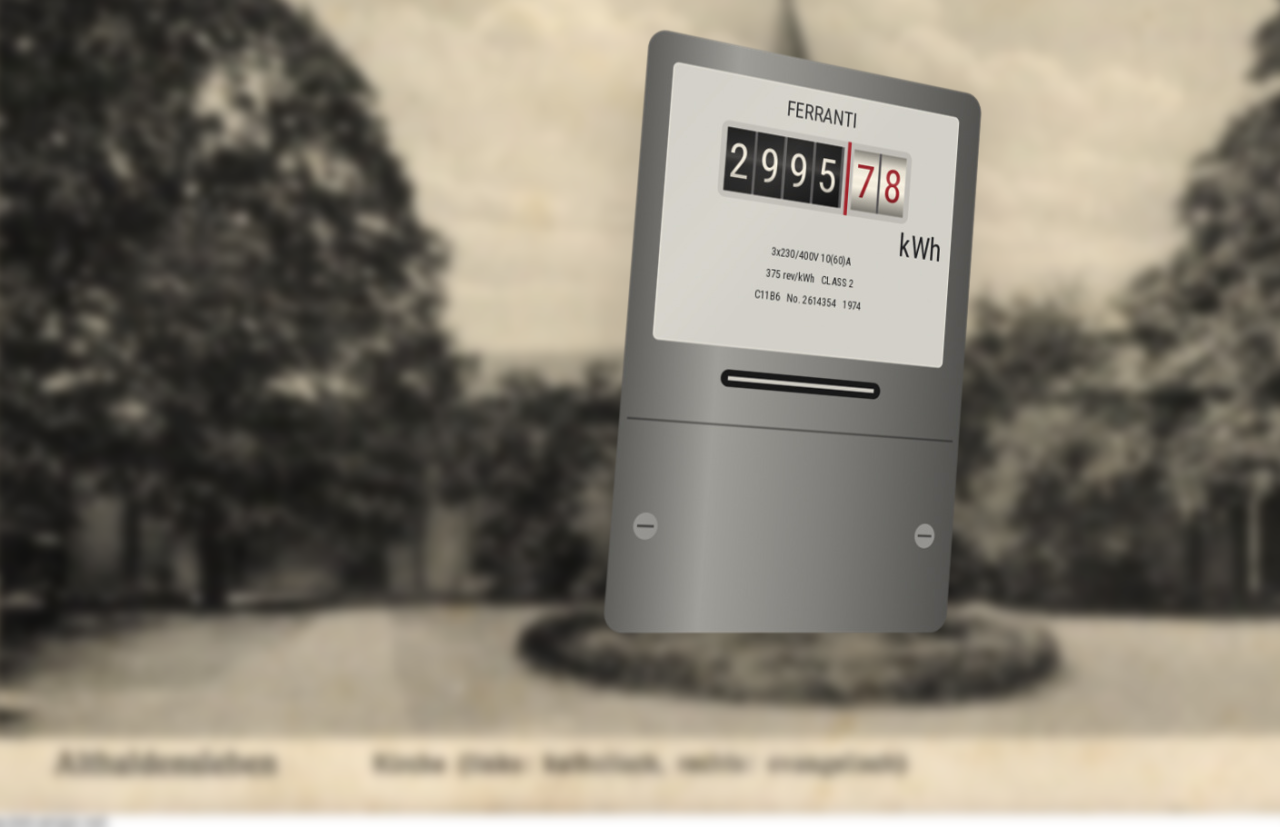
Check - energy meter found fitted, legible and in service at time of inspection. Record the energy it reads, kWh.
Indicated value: 2995.78 kWh
